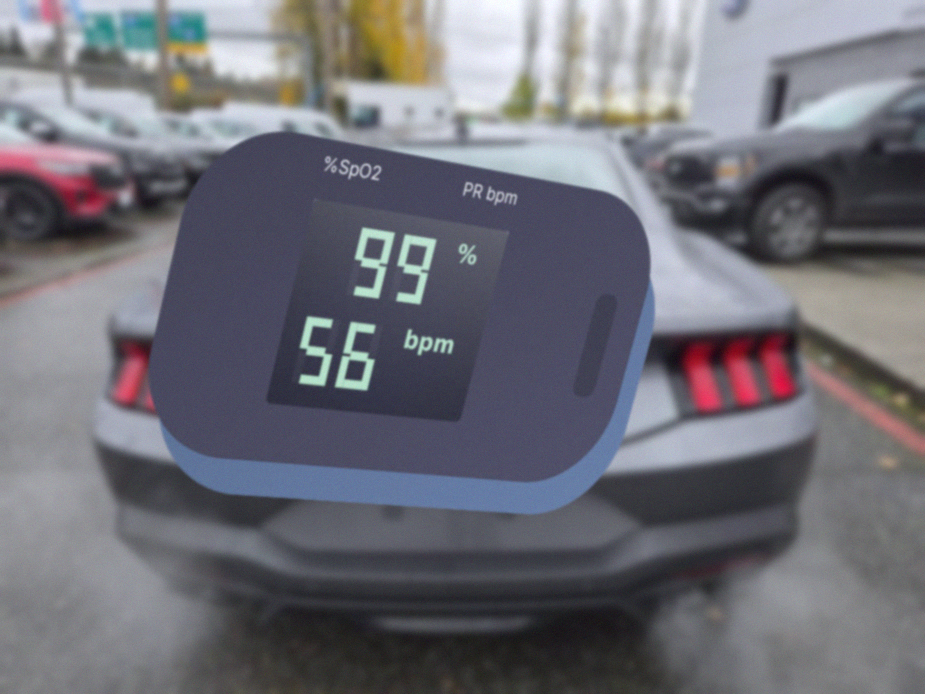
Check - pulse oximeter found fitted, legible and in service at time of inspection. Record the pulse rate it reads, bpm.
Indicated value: 56 bpm
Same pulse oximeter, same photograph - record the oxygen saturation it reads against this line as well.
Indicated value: 99 %
